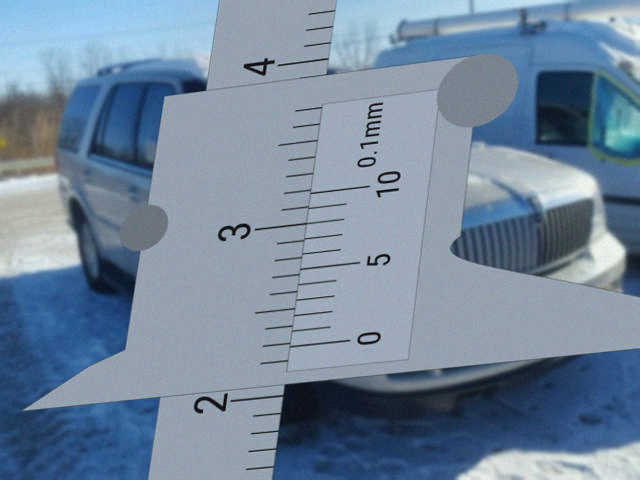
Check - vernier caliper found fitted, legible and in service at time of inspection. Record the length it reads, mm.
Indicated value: 22.8 mm
